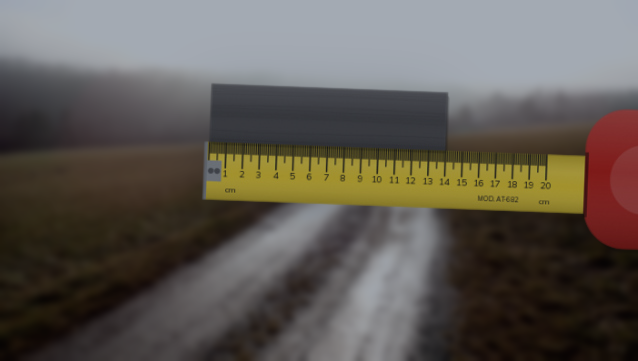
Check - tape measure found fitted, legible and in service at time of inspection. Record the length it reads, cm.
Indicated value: 14 cm
